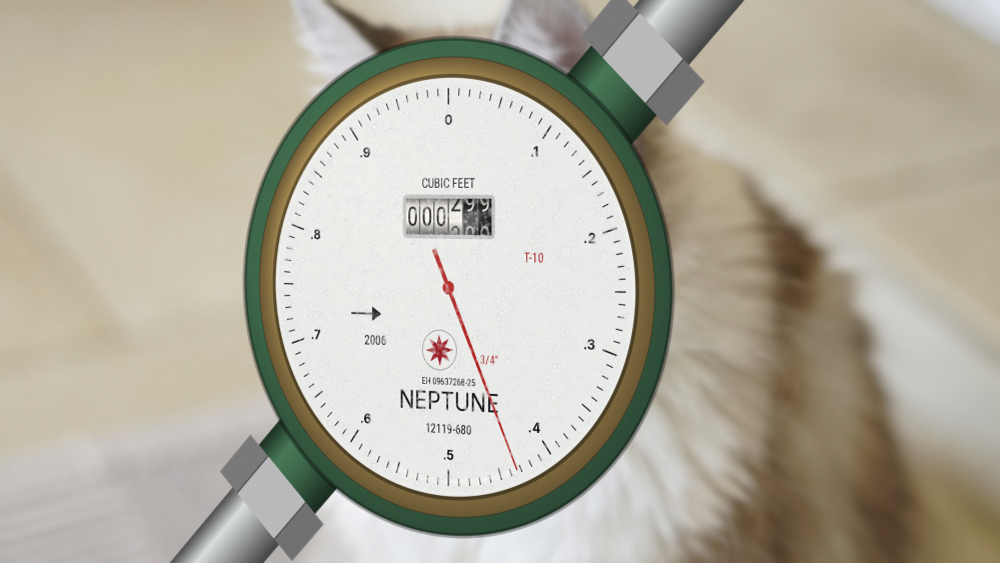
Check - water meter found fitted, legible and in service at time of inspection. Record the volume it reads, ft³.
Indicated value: 299.43 ft³
